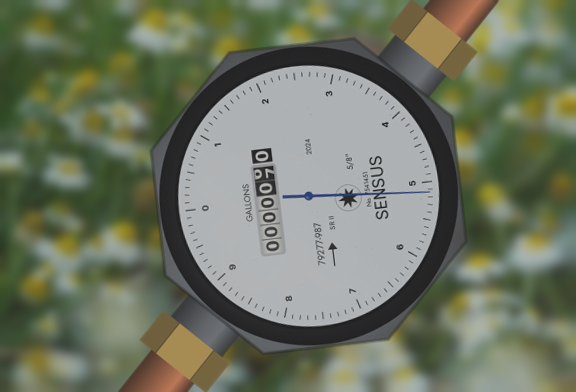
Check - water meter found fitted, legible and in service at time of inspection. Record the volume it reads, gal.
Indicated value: 65.1 gal
